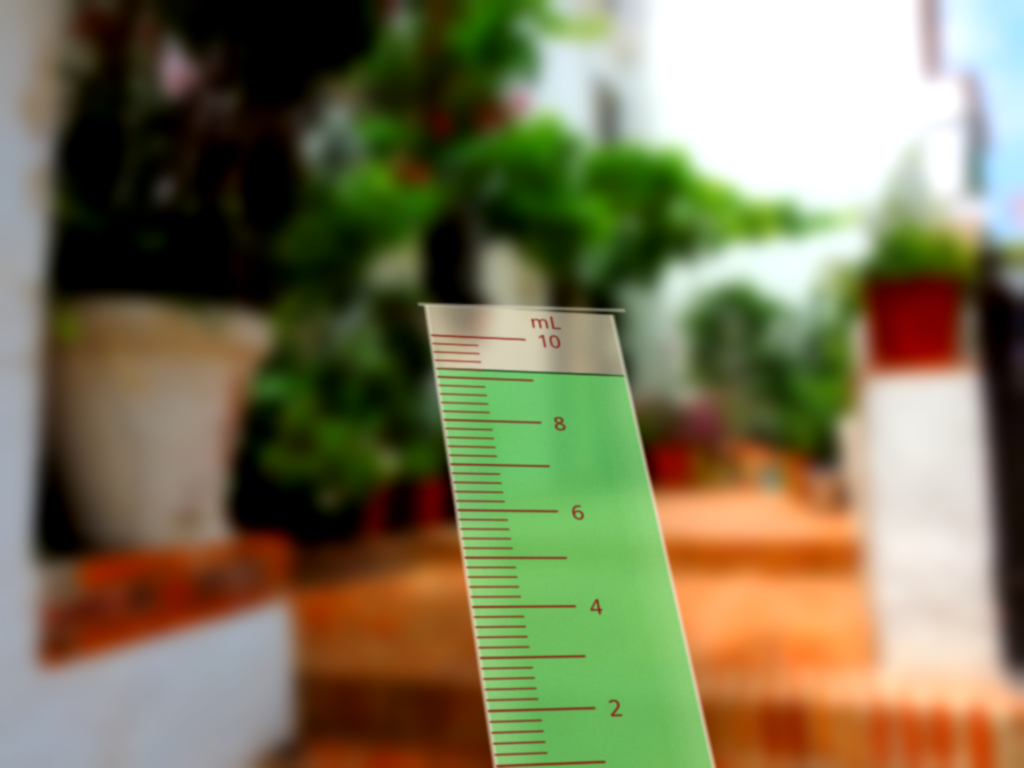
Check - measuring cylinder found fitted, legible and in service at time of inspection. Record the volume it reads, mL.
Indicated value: 9.2 mL
